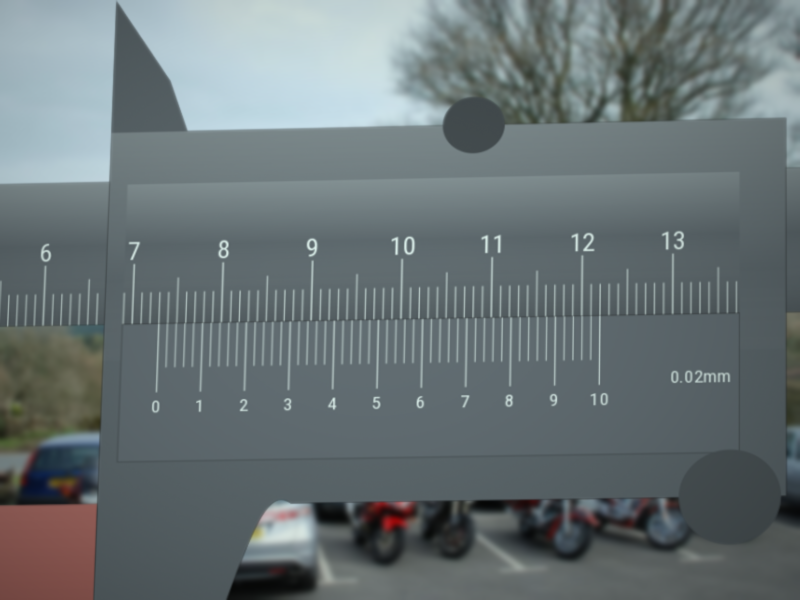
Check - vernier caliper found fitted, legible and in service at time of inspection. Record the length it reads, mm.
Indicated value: 73.0 mm
